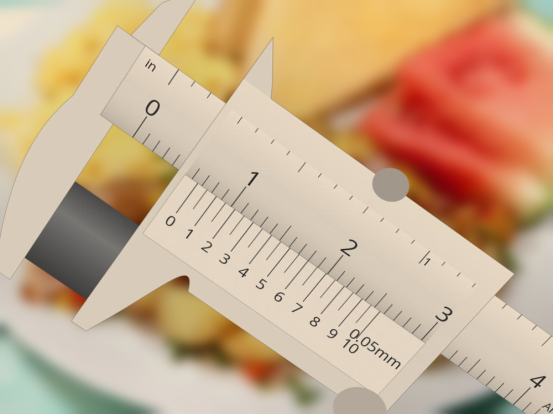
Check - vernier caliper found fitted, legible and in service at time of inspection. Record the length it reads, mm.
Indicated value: 6.6 mm
